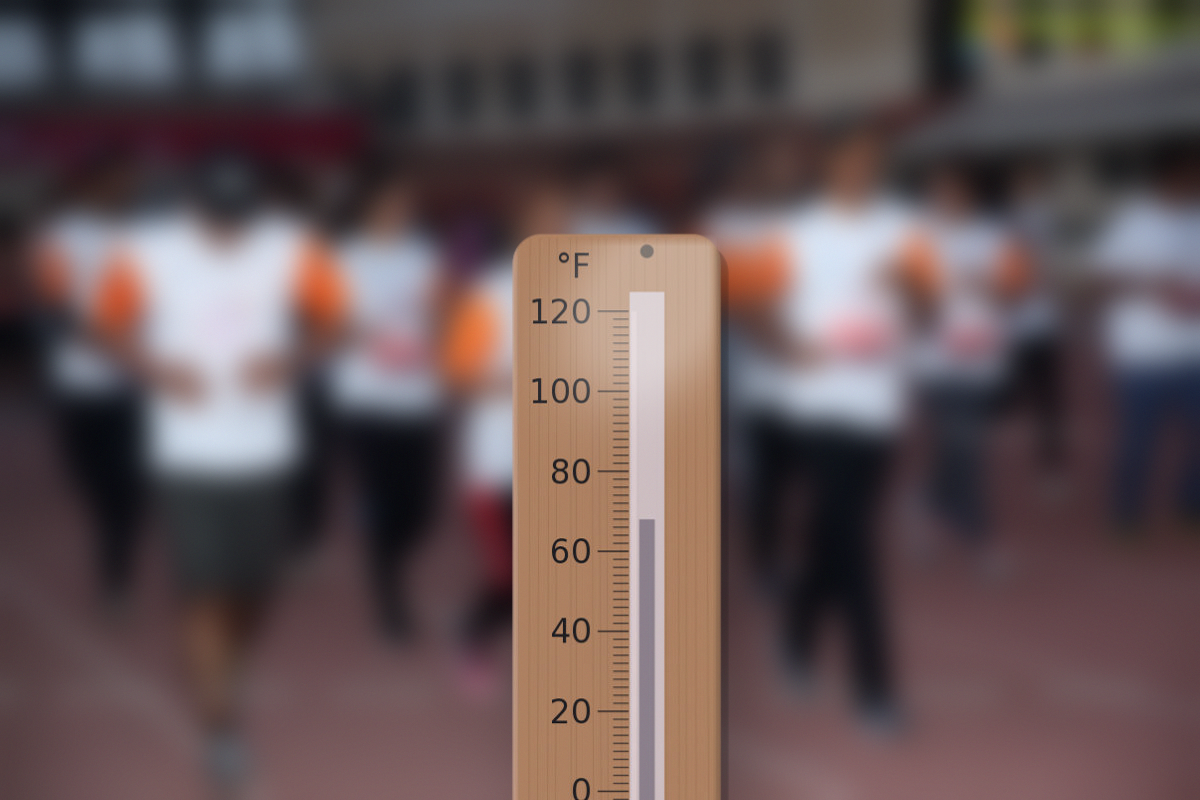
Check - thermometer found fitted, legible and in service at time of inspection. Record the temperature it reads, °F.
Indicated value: 68 °F
